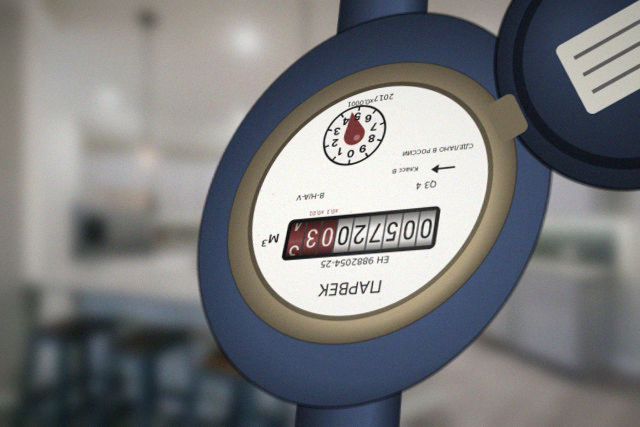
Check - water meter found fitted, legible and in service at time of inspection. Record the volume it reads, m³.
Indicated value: 5720.0334 m³
